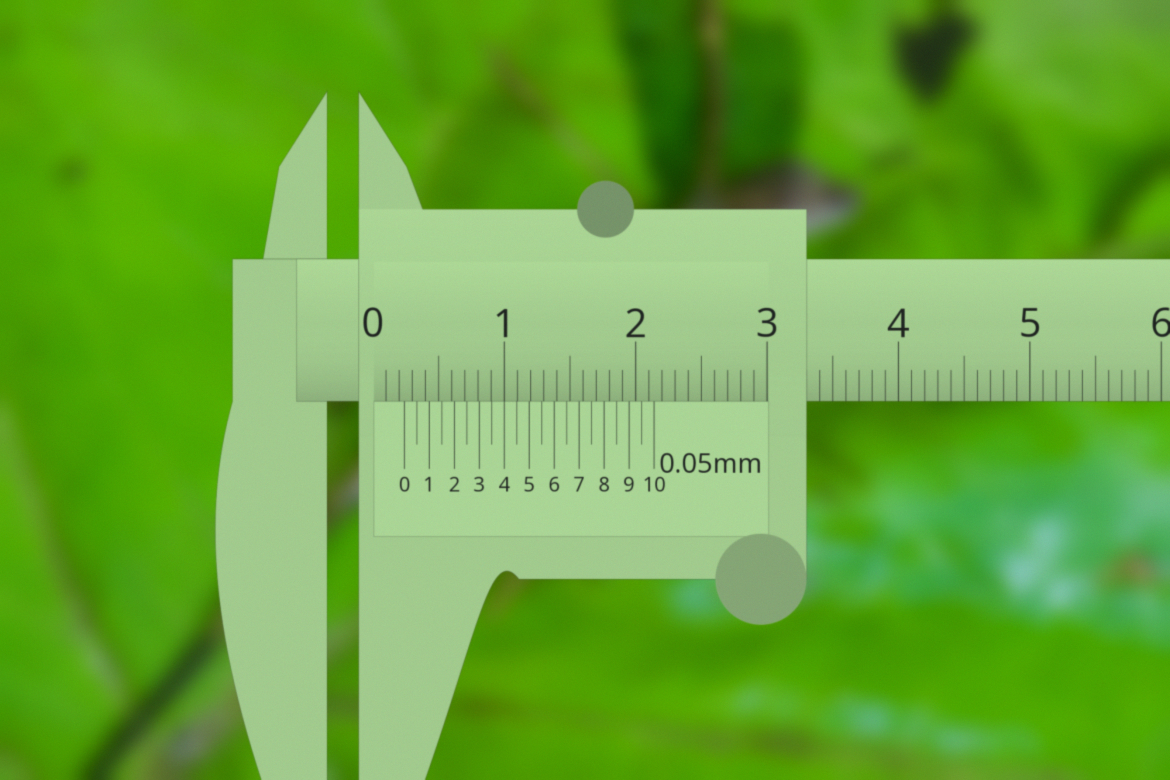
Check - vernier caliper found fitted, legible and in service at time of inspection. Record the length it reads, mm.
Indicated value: 2.4 mm
